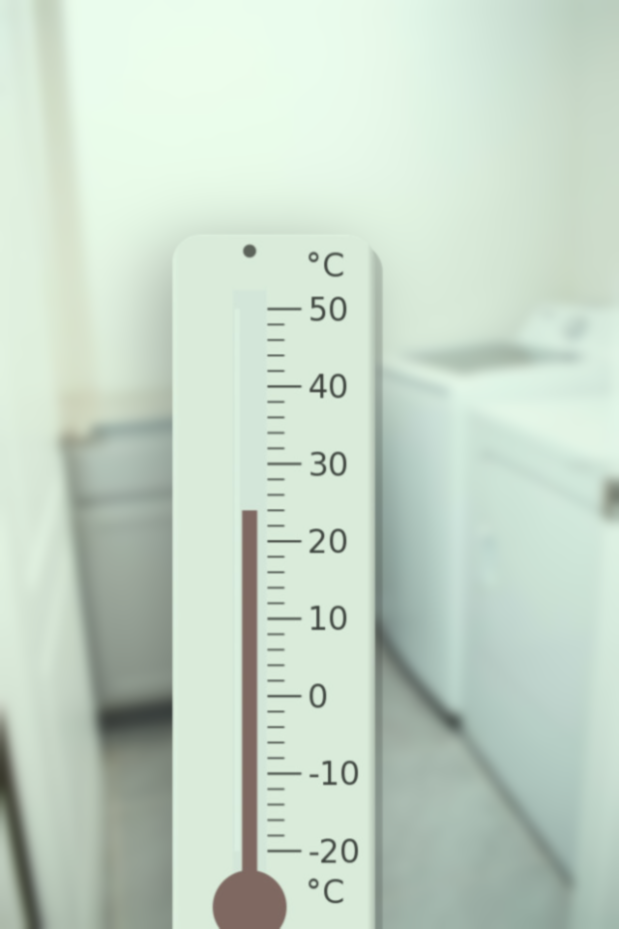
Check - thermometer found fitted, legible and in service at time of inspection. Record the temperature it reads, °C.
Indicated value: 24 °C
